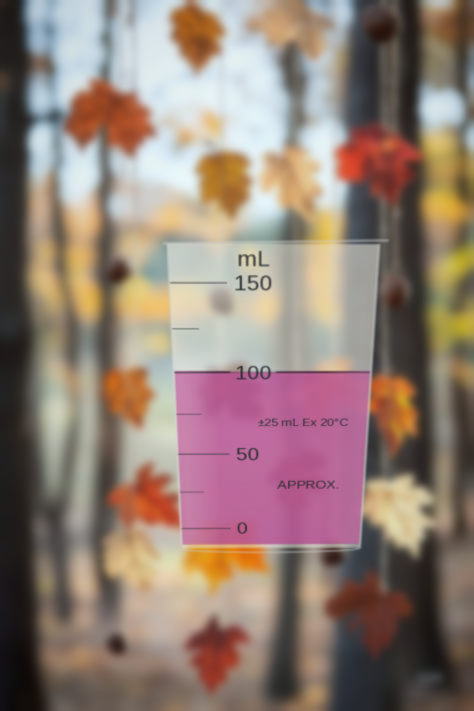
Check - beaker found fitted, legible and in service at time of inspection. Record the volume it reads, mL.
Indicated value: 100 mL
